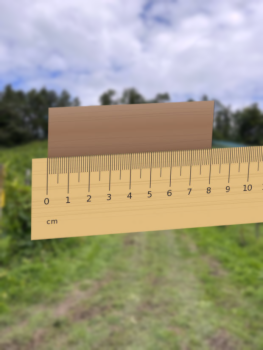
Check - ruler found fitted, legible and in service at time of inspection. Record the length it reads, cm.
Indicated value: 8 cm
